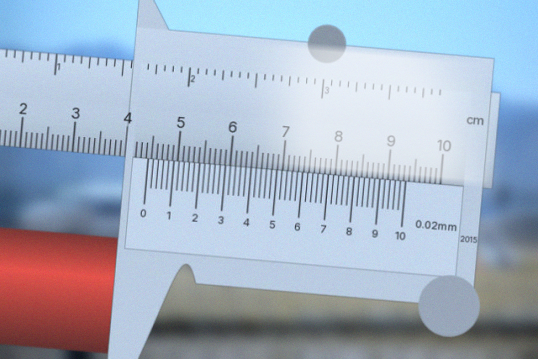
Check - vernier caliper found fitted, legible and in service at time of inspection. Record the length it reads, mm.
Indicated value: 44.4 mm
